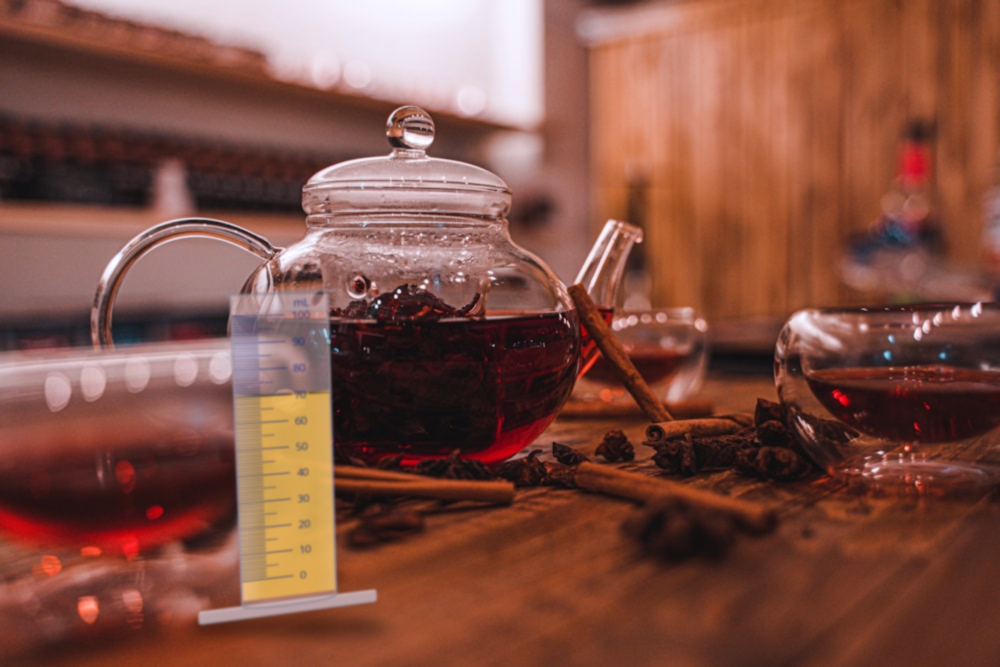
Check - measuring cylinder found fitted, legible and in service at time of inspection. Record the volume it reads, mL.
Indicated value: 70 mL
